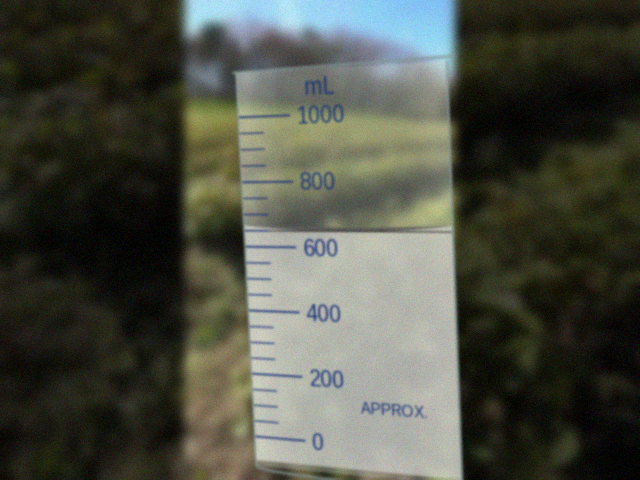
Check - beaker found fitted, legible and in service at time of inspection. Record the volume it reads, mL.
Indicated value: 650 mL
